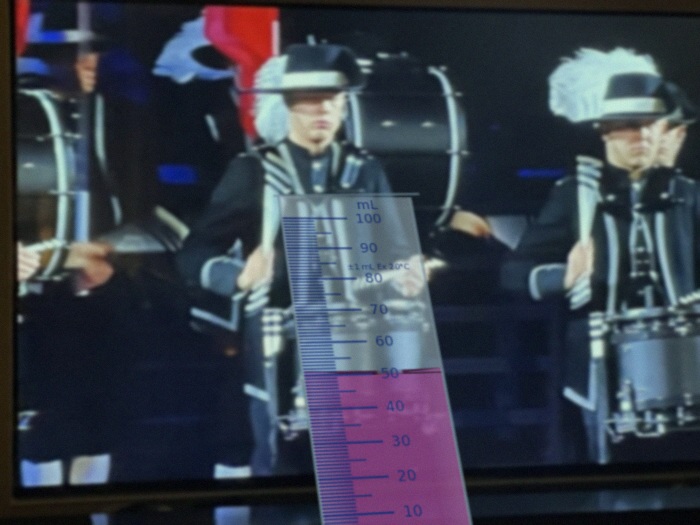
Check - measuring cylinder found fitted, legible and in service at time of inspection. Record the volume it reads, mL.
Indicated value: 50 mL
